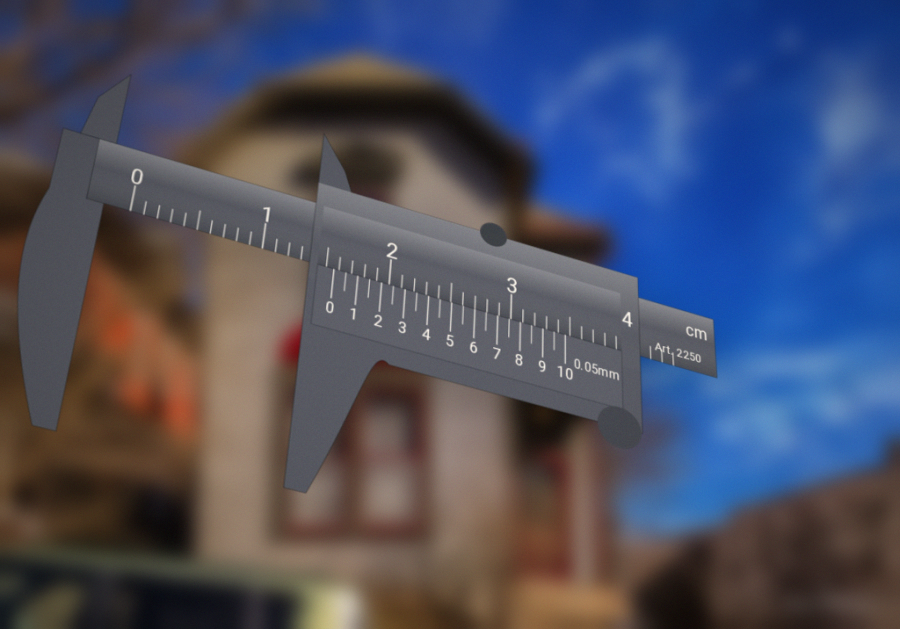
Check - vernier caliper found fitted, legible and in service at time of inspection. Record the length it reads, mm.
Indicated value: 15.6 mm
